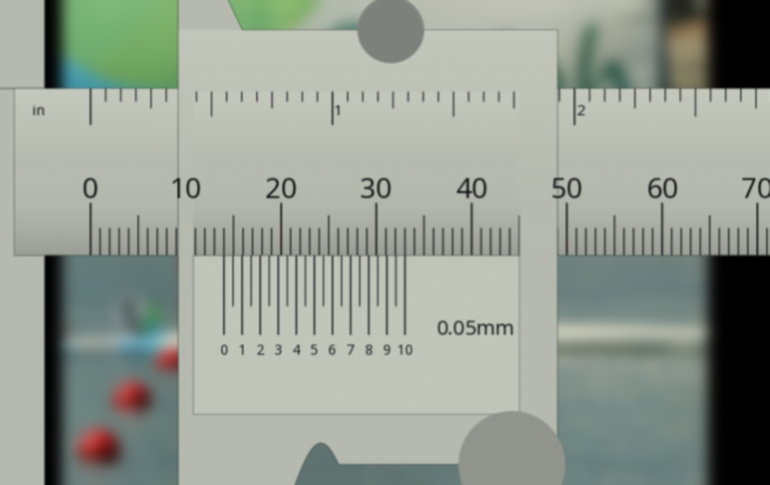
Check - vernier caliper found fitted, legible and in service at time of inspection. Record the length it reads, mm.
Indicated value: 14.0 mm
